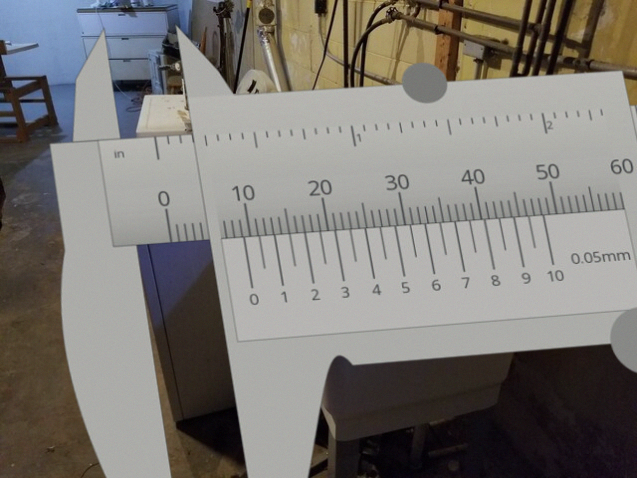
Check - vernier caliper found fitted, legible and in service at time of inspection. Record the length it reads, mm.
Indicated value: 9.2 mm
